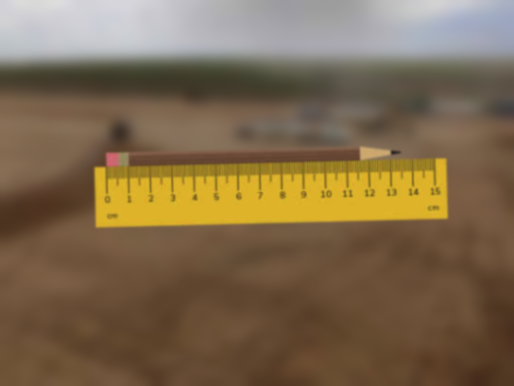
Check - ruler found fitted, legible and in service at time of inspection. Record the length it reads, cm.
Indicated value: 13.5 cm
